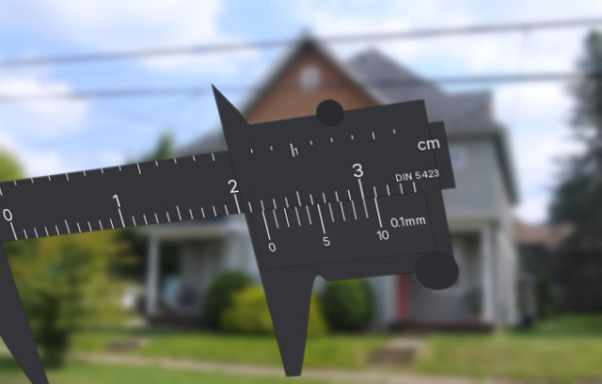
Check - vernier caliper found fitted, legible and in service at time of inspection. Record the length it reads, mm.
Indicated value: 21.9 mm
